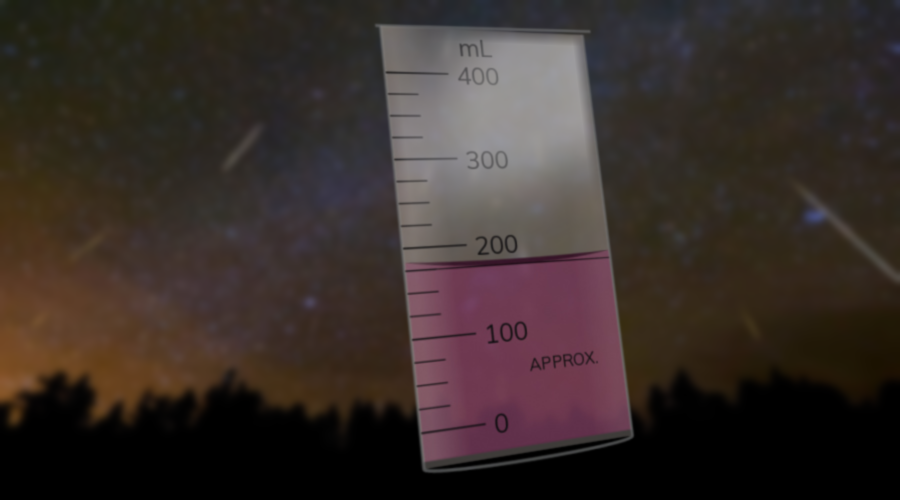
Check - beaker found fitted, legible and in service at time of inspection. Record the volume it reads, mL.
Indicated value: 175 mL
